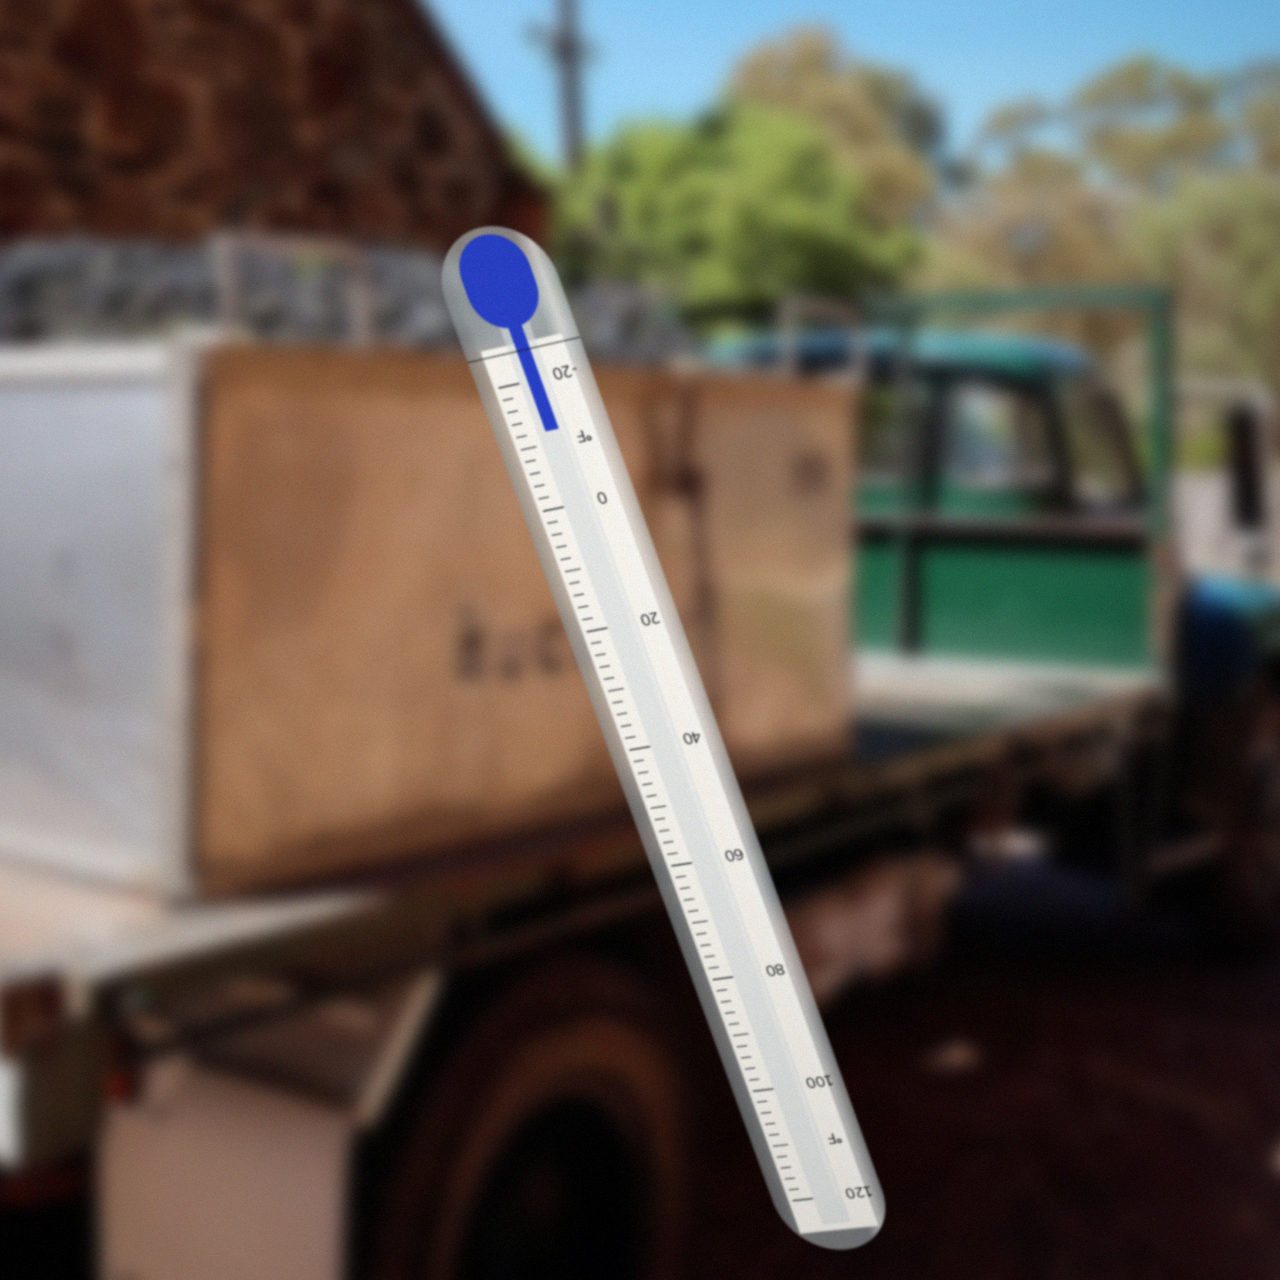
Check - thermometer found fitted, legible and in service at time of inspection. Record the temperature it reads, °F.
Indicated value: -12 °F
